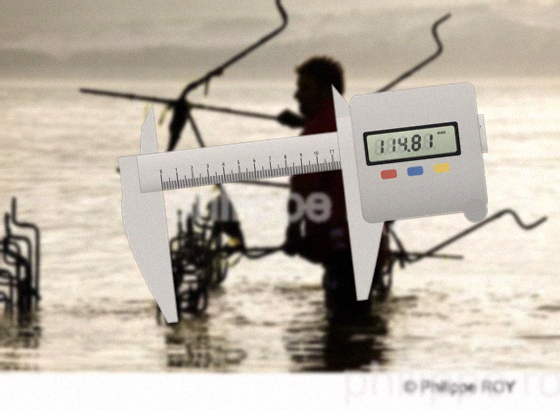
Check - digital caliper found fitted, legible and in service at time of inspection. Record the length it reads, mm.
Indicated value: 114.81 mm
